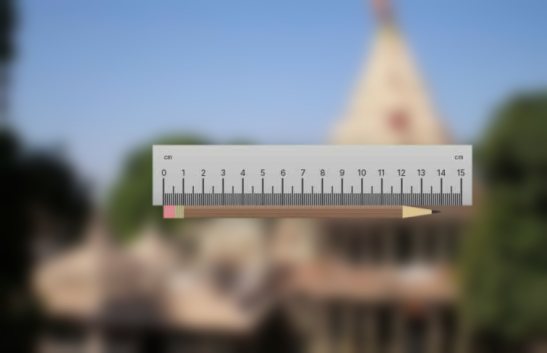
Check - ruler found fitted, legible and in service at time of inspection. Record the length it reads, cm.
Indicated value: 14 cm
